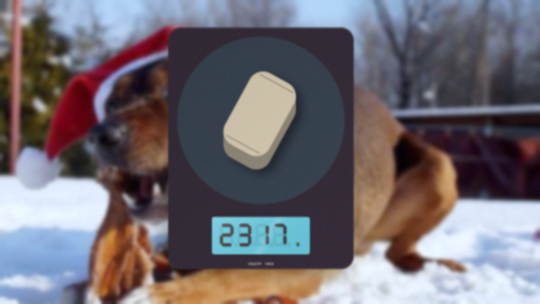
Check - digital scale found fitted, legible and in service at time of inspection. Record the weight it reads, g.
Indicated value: 2317 g
